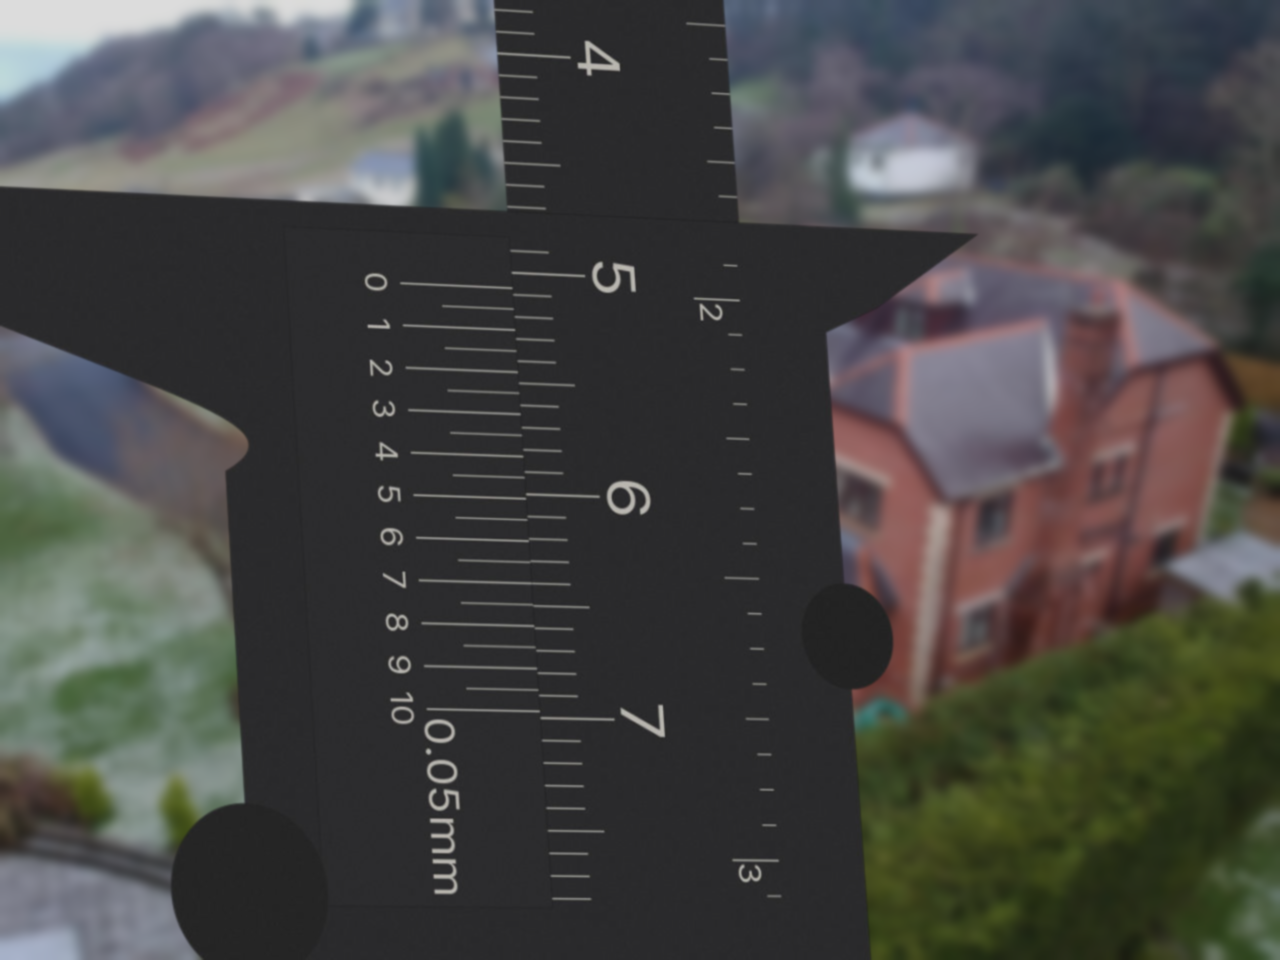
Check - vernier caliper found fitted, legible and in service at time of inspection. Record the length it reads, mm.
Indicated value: 50.7 mm
